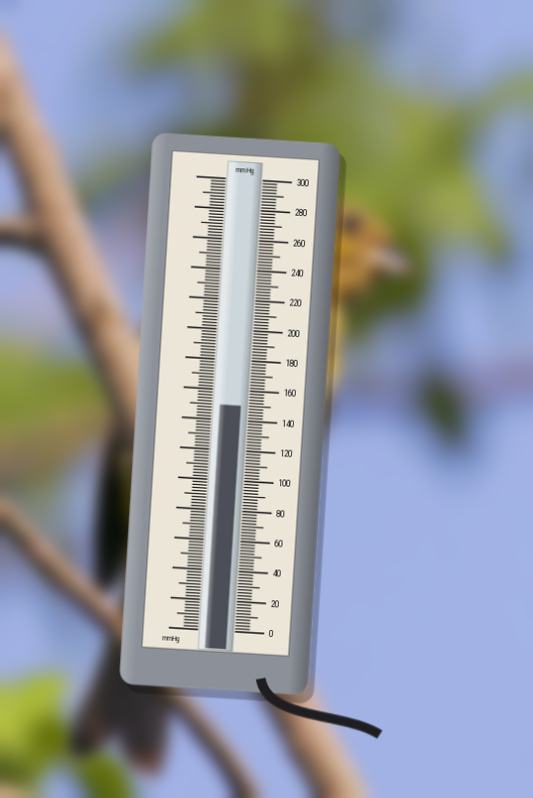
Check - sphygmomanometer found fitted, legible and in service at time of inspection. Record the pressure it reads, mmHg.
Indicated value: 150 mmHg
